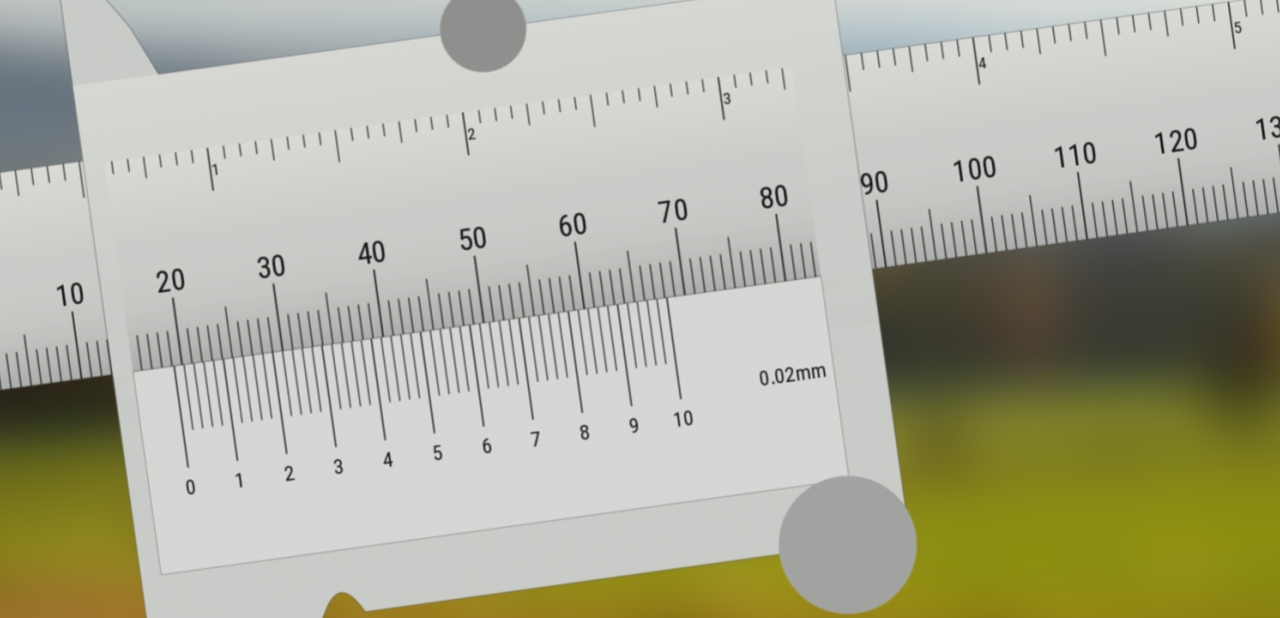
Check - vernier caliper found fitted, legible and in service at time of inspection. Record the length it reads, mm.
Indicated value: 19.2 mm
